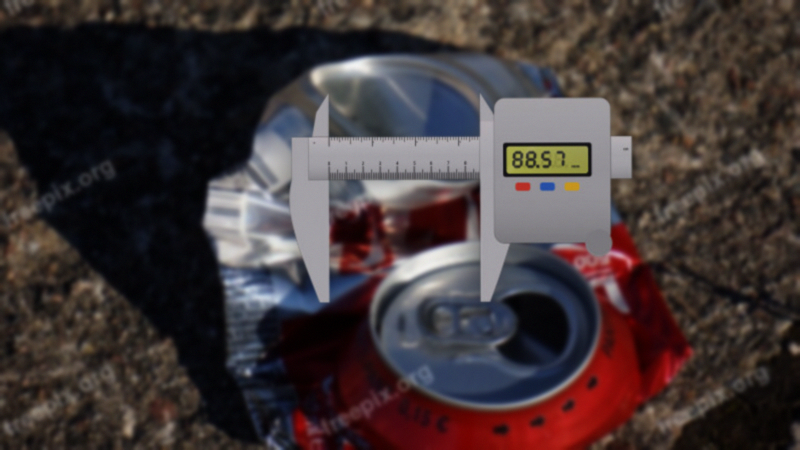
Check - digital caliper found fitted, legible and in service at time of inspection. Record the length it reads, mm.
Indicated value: 88.57 mm
